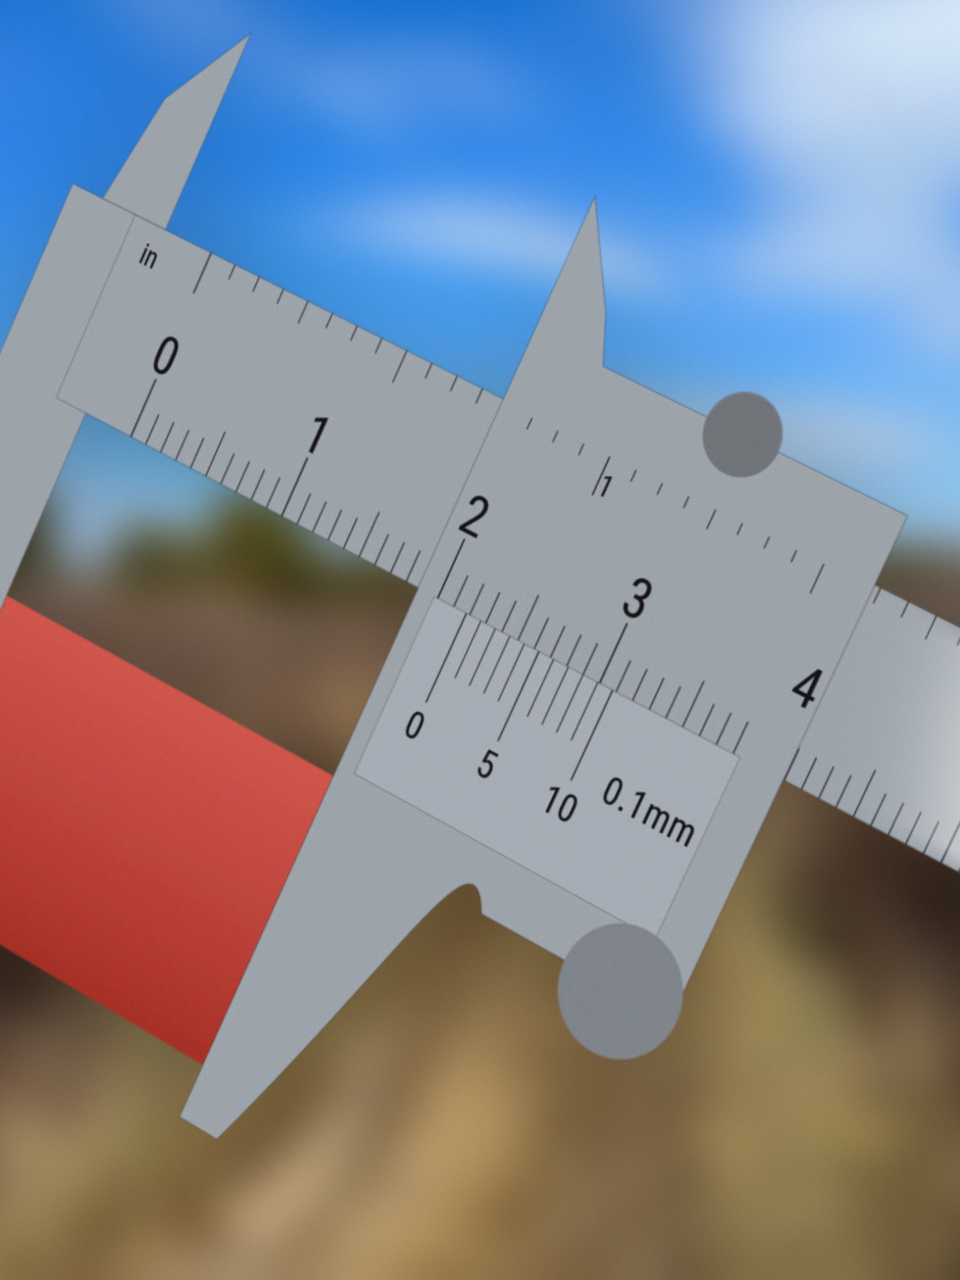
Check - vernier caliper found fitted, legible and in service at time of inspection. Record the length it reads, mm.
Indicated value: 21.8 mm
